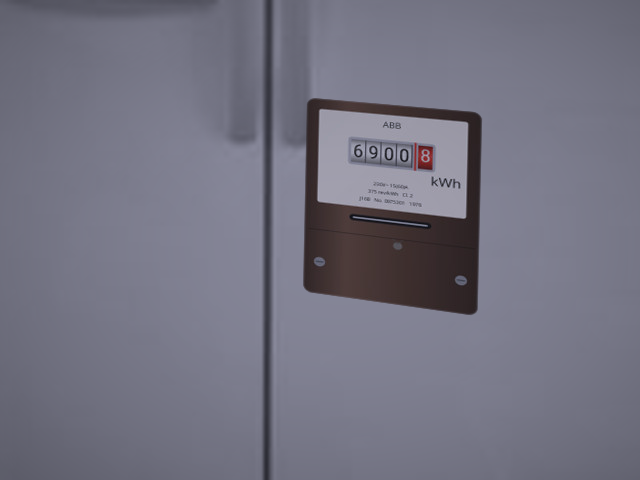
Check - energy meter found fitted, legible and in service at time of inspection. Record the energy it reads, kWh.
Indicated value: 6900.8 kWh
